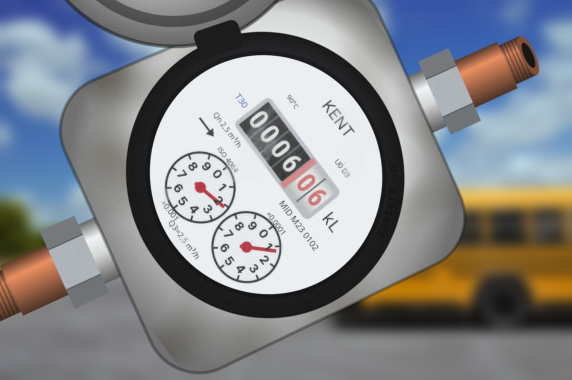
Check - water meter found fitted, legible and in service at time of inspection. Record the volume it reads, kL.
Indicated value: 6.0621 kL
